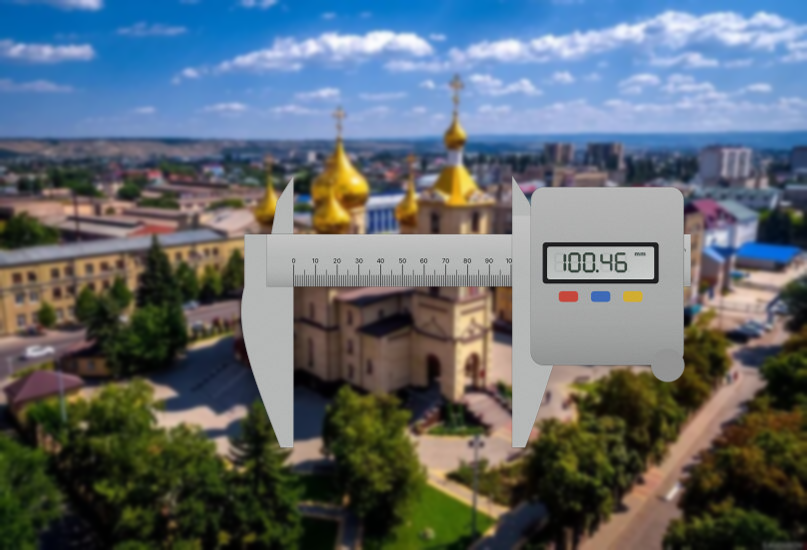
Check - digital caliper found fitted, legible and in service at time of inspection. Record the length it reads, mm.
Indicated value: 100.46 mm
